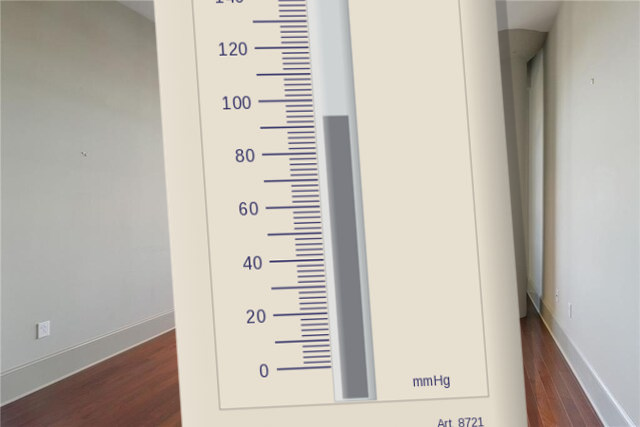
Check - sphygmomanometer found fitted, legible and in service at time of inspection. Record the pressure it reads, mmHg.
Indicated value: 94 mmHg
